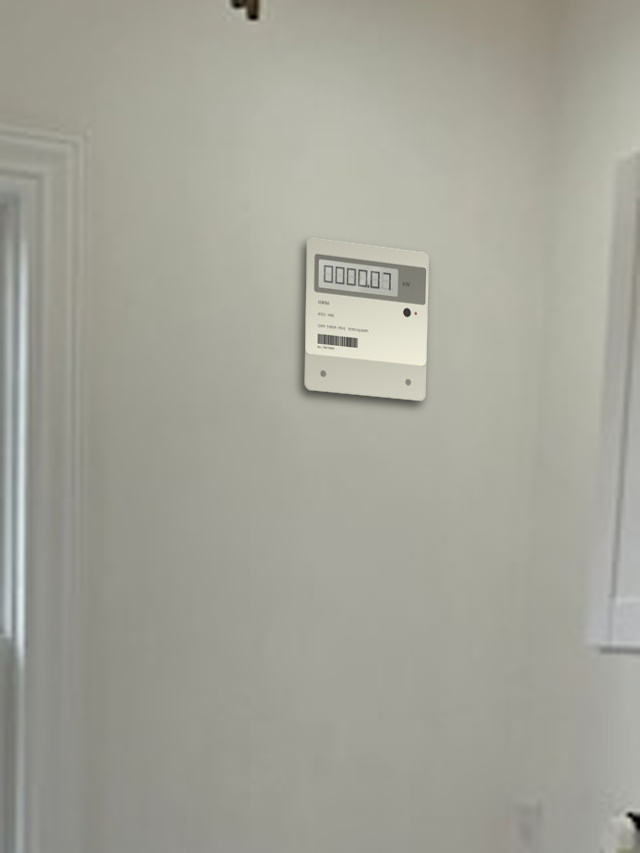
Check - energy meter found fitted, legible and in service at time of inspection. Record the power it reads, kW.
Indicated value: 0.07 kW
